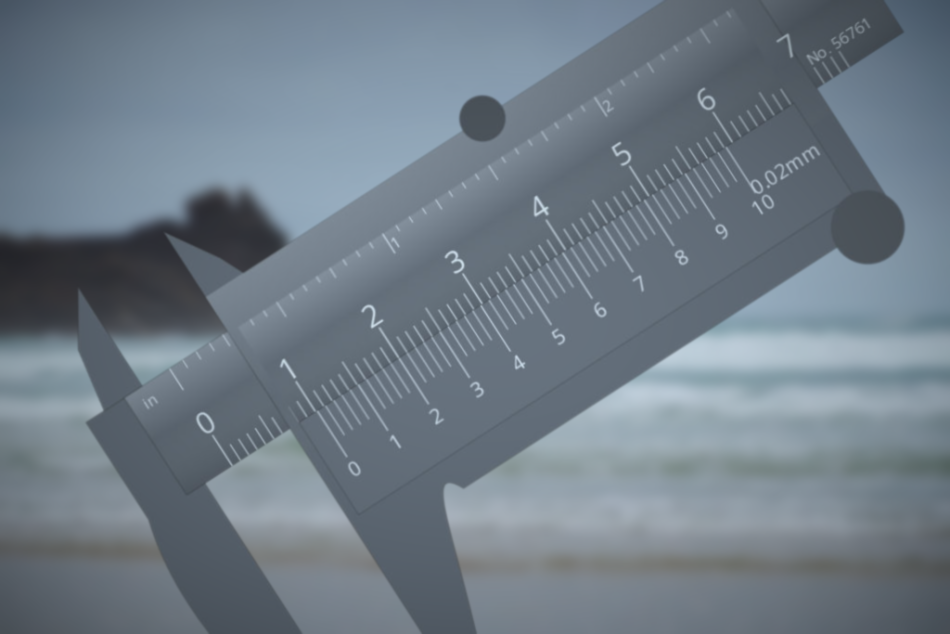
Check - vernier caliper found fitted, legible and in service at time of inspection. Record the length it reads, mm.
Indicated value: 10.2 mm
